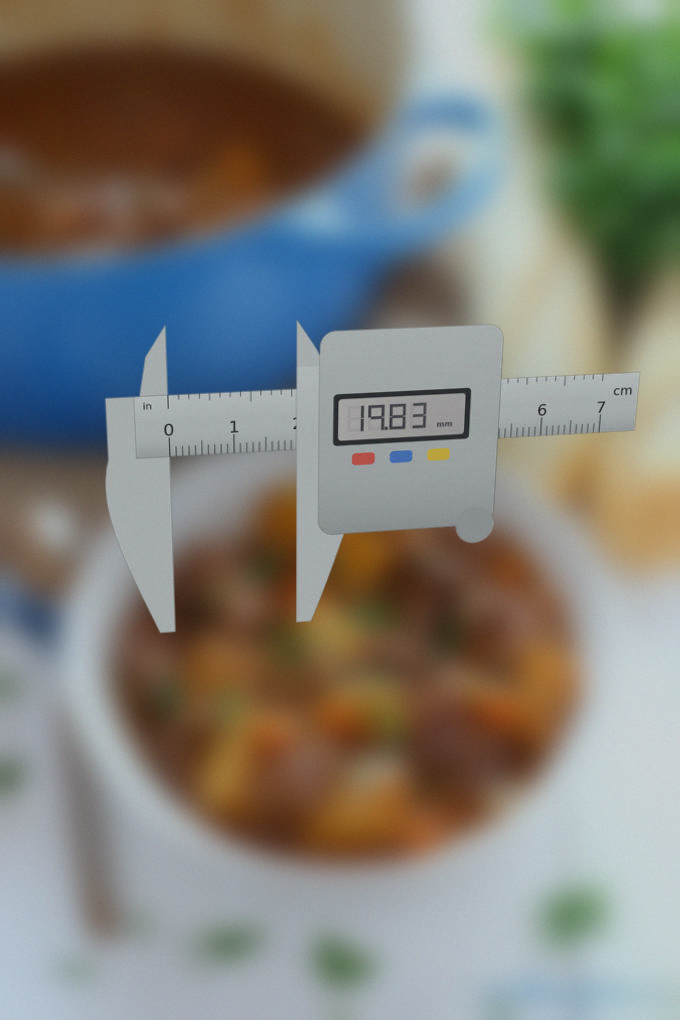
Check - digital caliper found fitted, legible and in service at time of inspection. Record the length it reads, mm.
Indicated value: 19.83 mm
